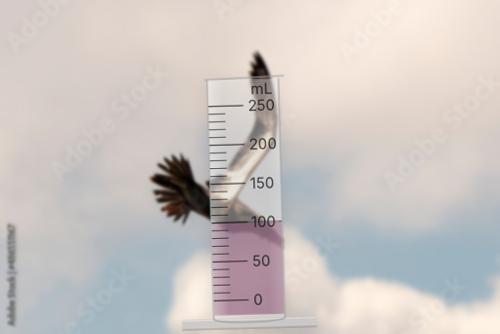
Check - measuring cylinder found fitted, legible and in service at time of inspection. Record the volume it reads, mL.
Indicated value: 100 mL
